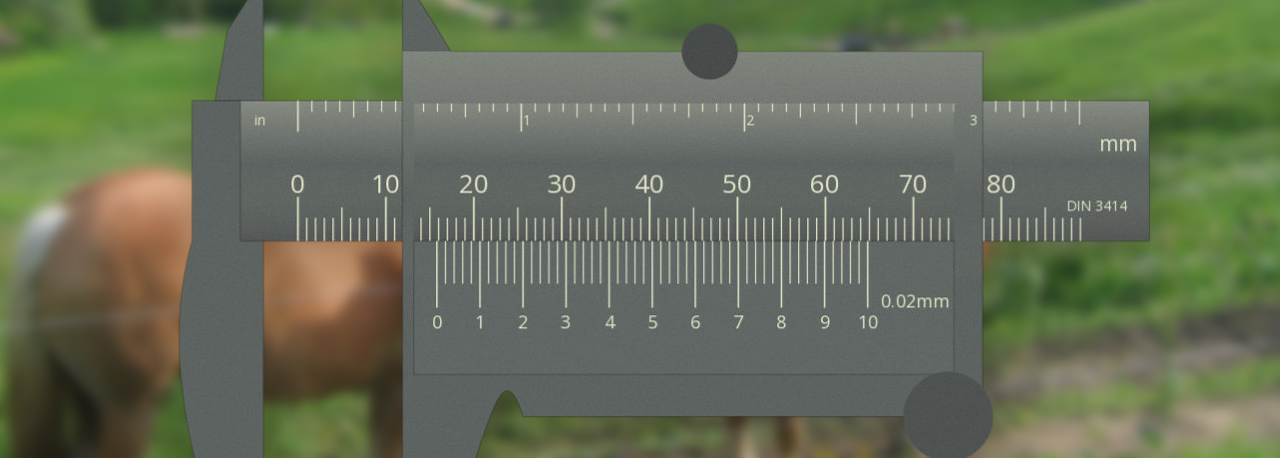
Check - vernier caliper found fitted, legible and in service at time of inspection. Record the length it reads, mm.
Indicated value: 15.8 mm
